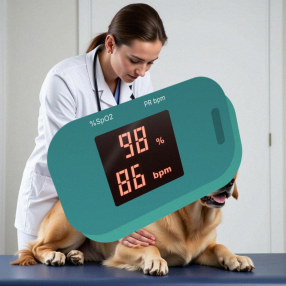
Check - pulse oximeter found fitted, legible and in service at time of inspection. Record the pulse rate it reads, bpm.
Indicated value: 86 bpm
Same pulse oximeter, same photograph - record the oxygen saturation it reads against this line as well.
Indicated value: 98 %
